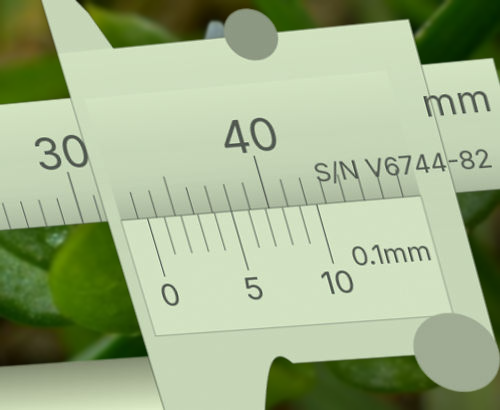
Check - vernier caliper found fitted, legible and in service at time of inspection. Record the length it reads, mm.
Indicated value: 33.5 mm
